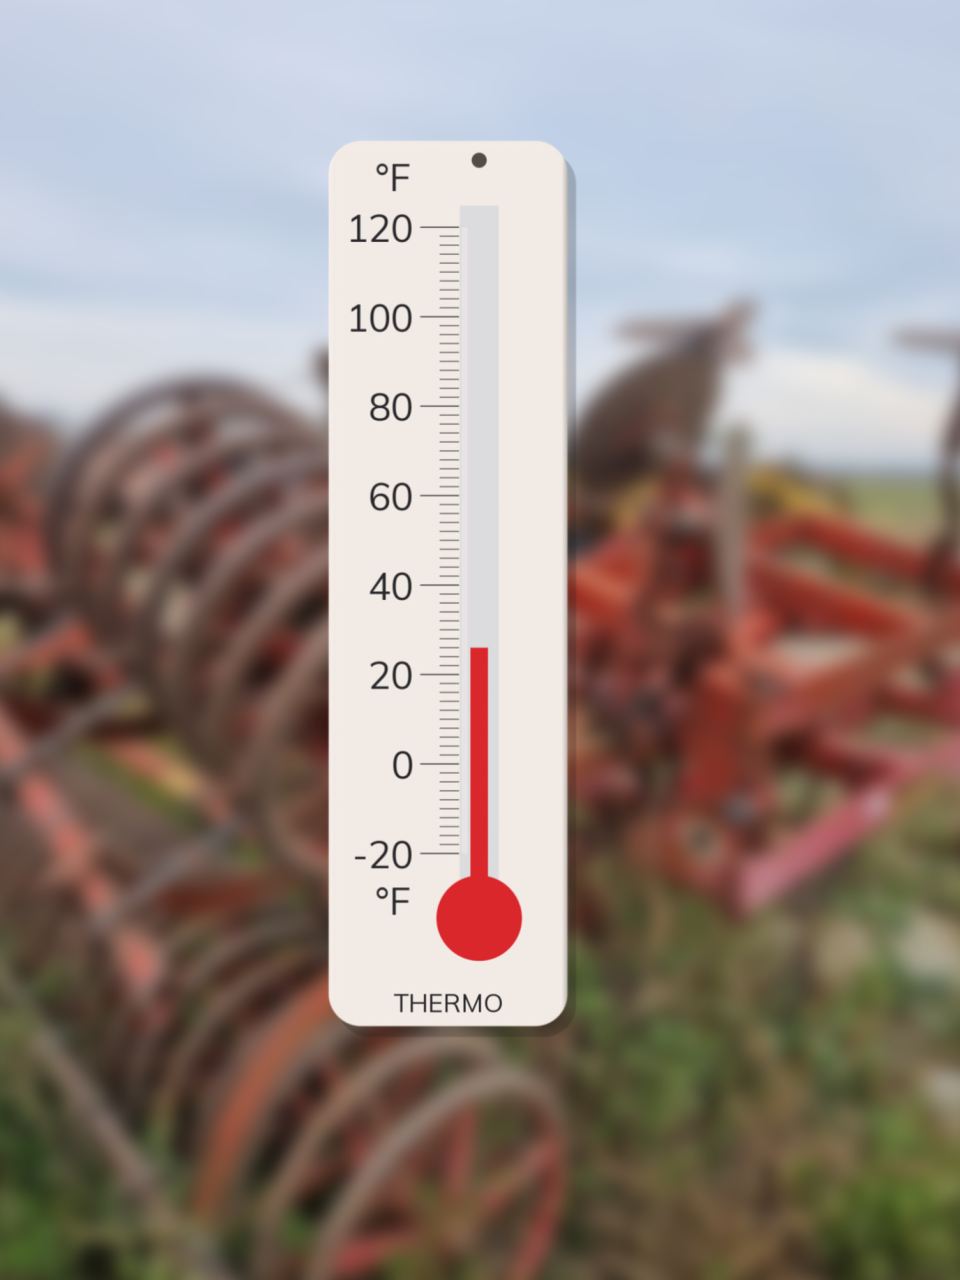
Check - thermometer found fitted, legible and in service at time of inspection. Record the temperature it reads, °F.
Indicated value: 26 °F
